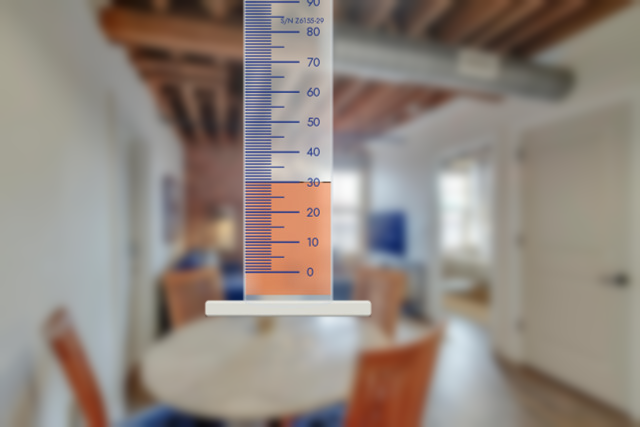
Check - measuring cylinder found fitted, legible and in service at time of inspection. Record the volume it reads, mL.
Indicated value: 30 mL
